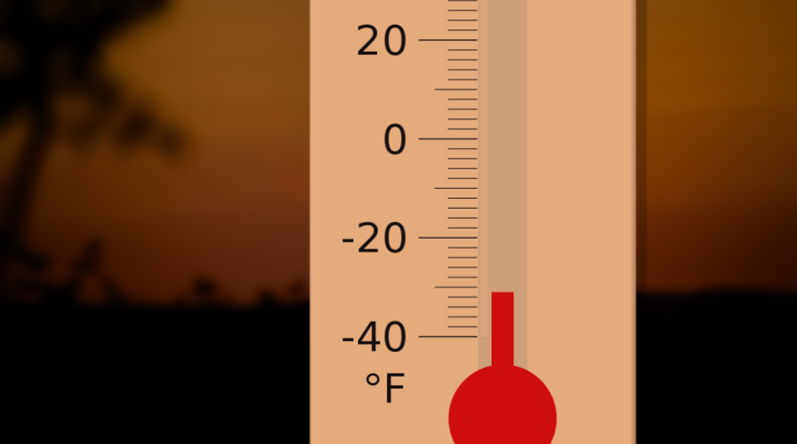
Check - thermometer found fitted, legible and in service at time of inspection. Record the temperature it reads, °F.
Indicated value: -31 °F
